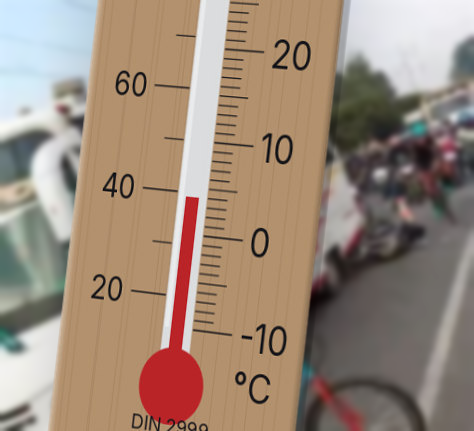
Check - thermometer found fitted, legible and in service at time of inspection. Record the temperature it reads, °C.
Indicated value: 4 °C
